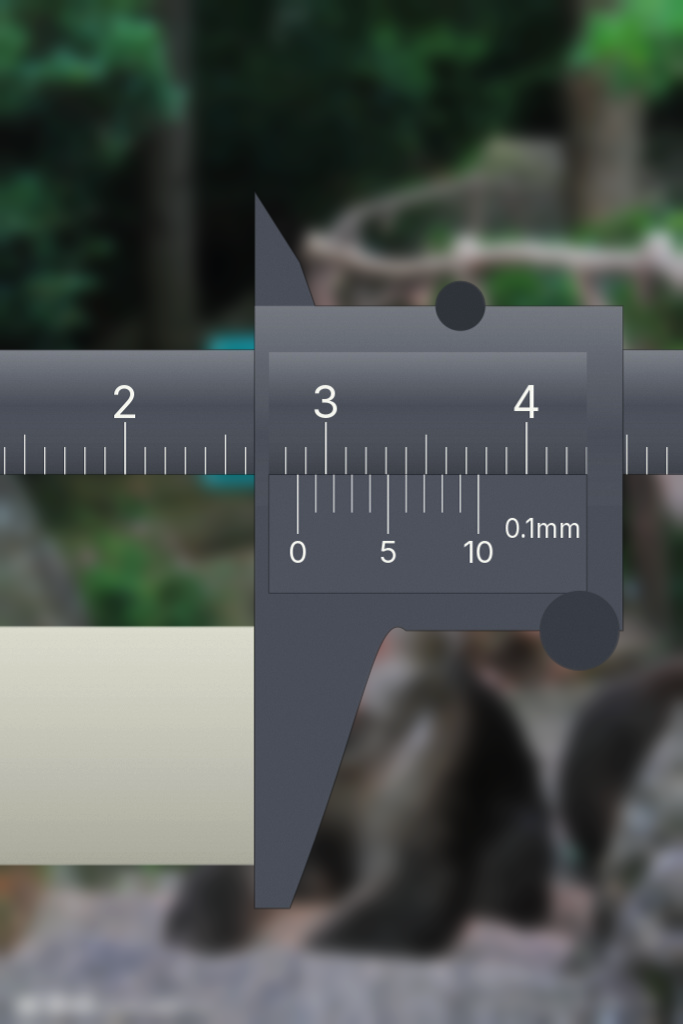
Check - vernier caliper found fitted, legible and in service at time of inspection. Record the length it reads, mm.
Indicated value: 28.6 mm
